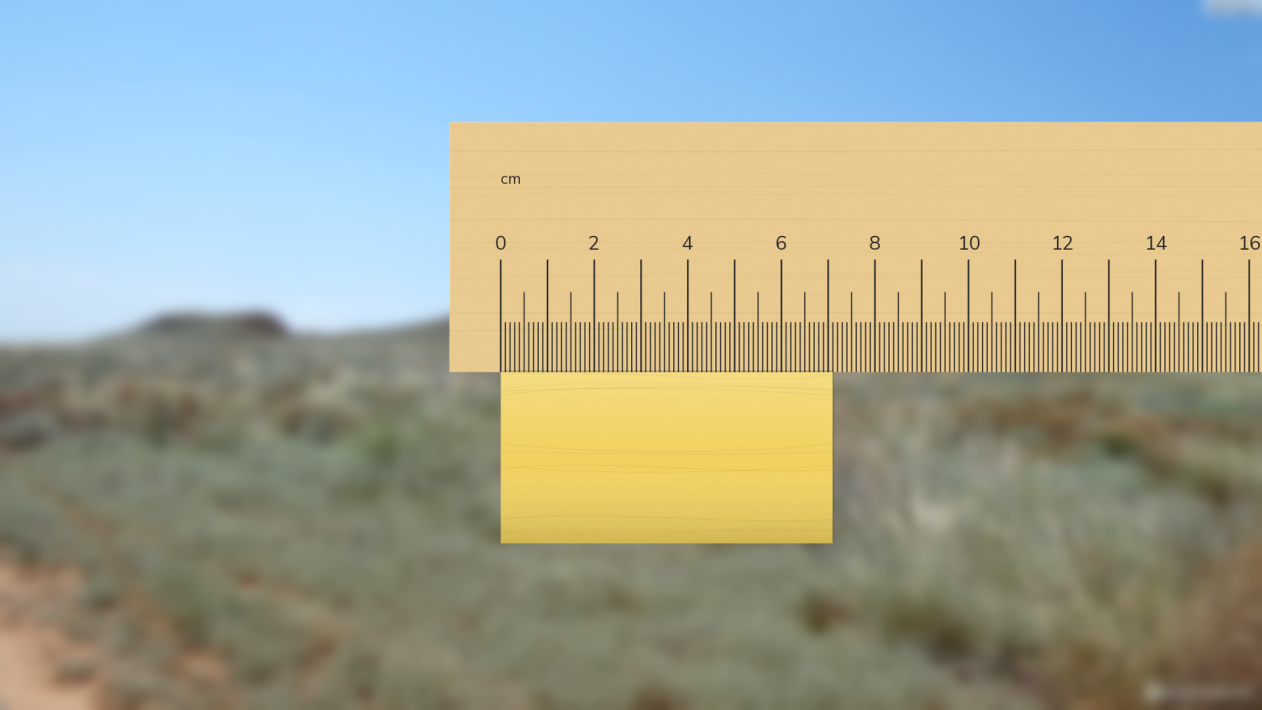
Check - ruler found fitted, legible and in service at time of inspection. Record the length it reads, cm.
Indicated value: 7.1 cm
